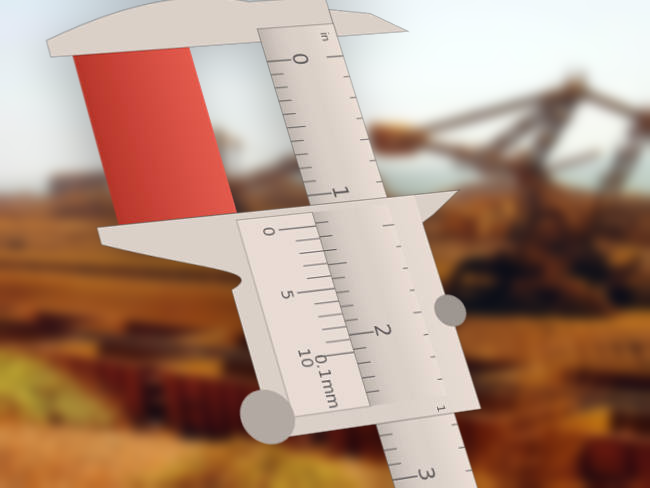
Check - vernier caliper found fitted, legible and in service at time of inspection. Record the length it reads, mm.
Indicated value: 12.2 mm
